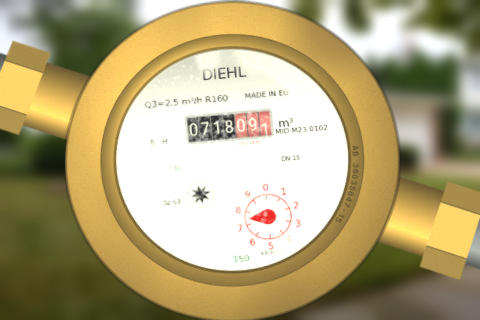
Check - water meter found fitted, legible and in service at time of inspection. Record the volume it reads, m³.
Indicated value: 718.0907 m³
